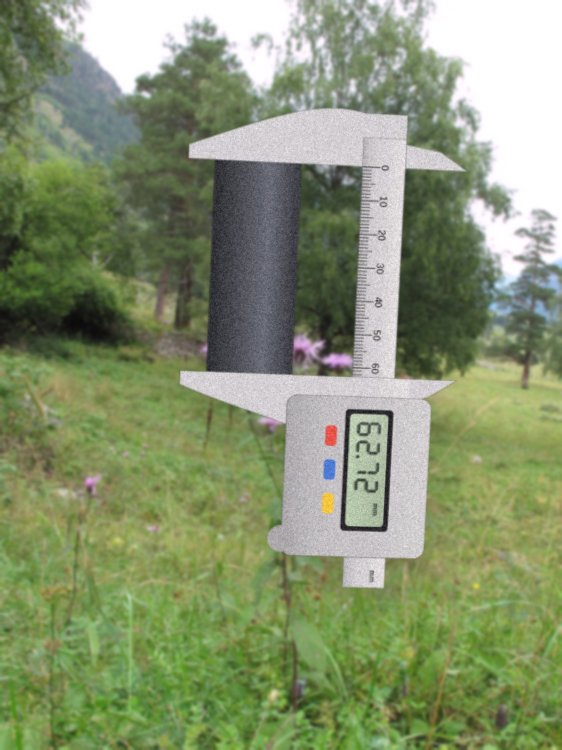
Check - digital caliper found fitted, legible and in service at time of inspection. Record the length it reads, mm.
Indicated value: 62.72 mm
